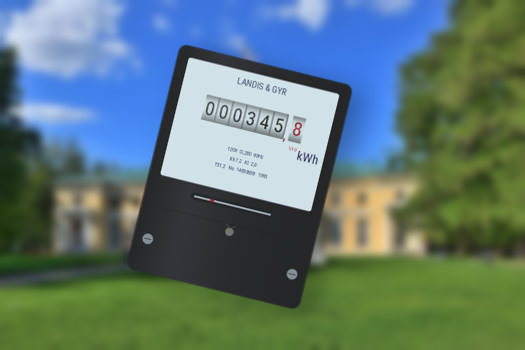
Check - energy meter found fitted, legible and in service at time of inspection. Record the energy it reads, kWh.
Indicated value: 345.8 kWh
